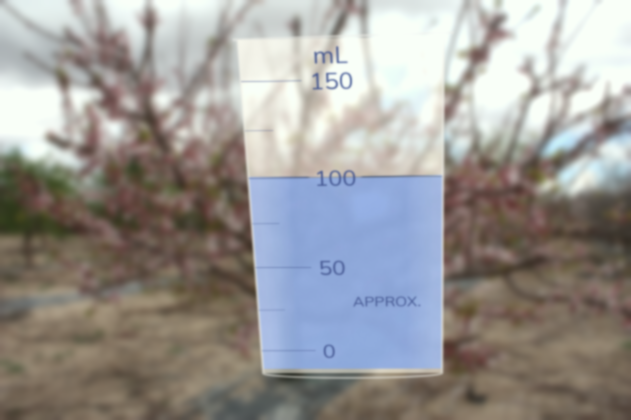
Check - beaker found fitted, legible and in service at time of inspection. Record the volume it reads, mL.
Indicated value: 100 mL
